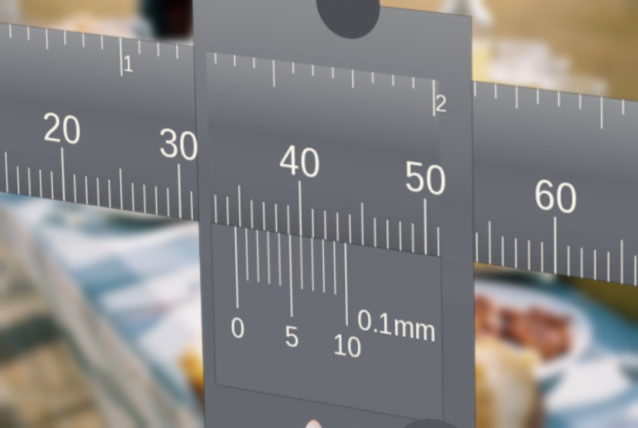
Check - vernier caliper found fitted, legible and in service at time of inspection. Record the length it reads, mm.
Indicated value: 34.6 mm
